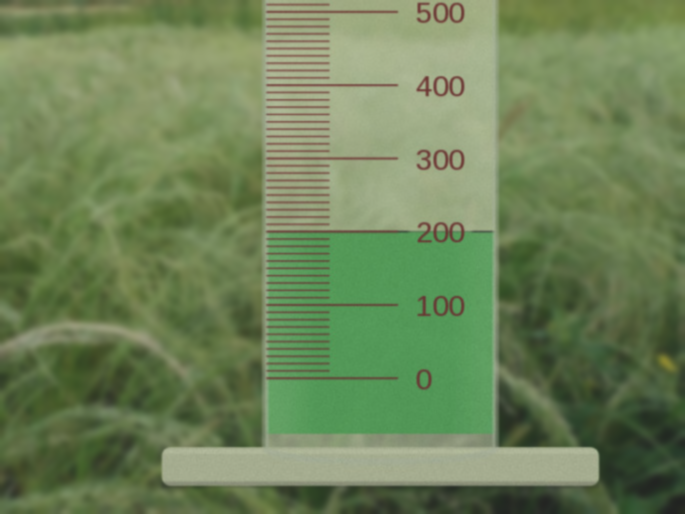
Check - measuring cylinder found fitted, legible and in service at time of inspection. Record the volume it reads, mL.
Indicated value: 200 mL
